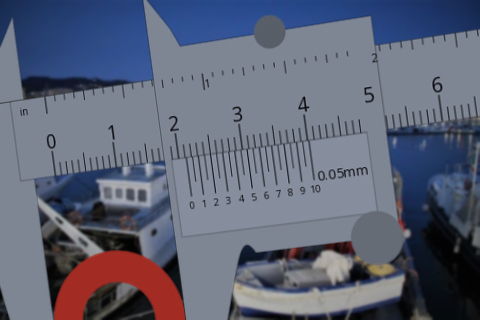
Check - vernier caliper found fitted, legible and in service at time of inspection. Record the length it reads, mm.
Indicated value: 21.2 mm
